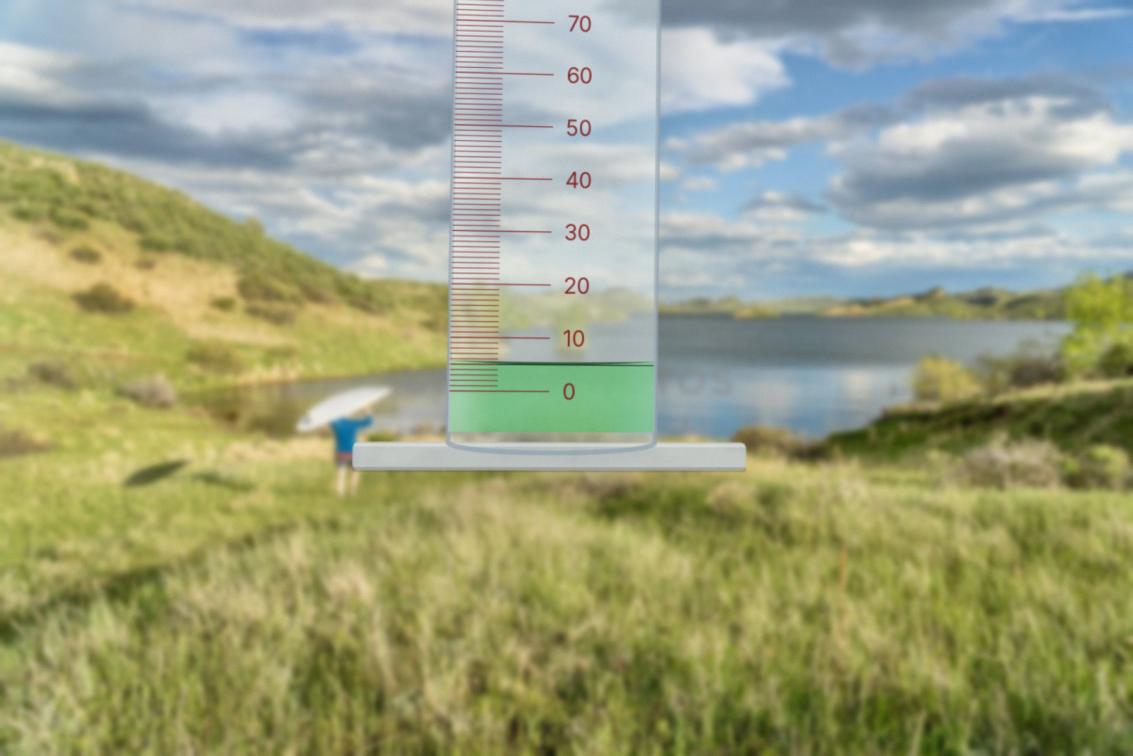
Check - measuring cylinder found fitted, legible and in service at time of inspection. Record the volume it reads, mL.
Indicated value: 5 mL
